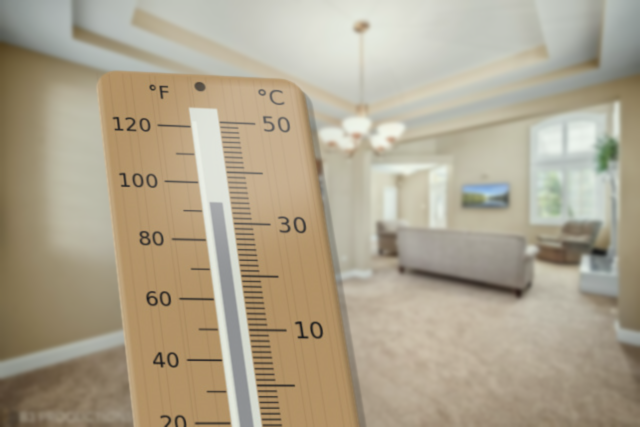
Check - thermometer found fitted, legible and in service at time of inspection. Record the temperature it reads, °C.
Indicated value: 34 °C
